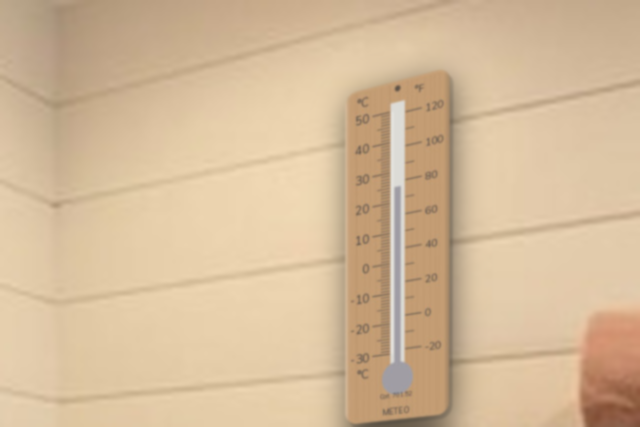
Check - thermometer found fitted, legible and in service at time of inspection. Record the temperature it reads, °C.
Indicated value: 25 °C
